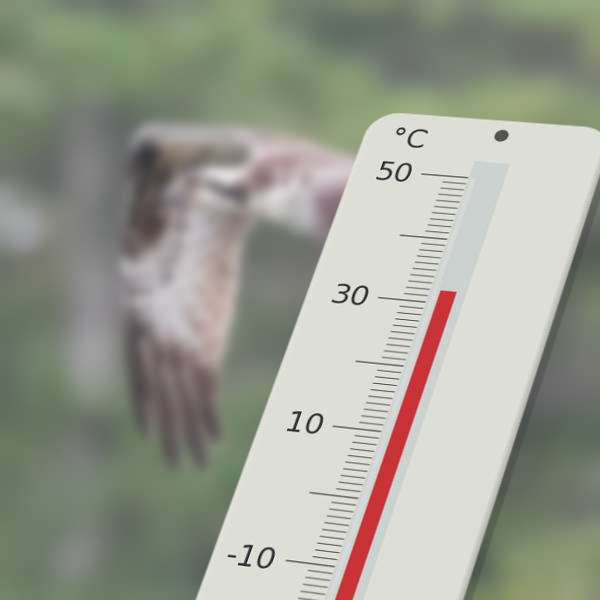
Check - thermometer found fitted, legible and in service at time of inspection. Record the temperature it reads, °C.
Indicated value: 32 °C
